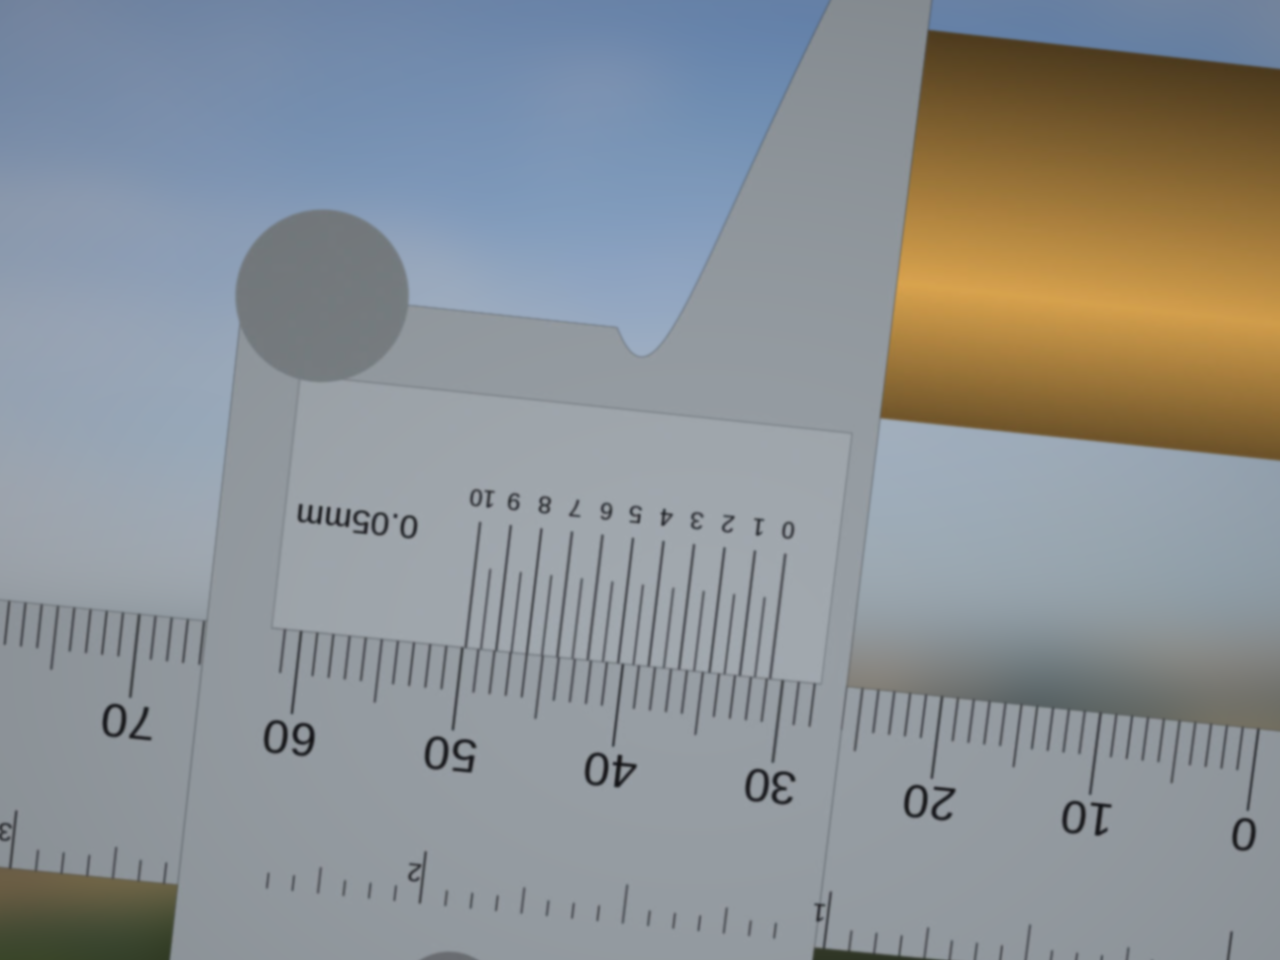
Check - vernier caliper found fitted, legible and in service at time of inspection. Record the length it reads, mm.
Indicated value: 30.8 mm
